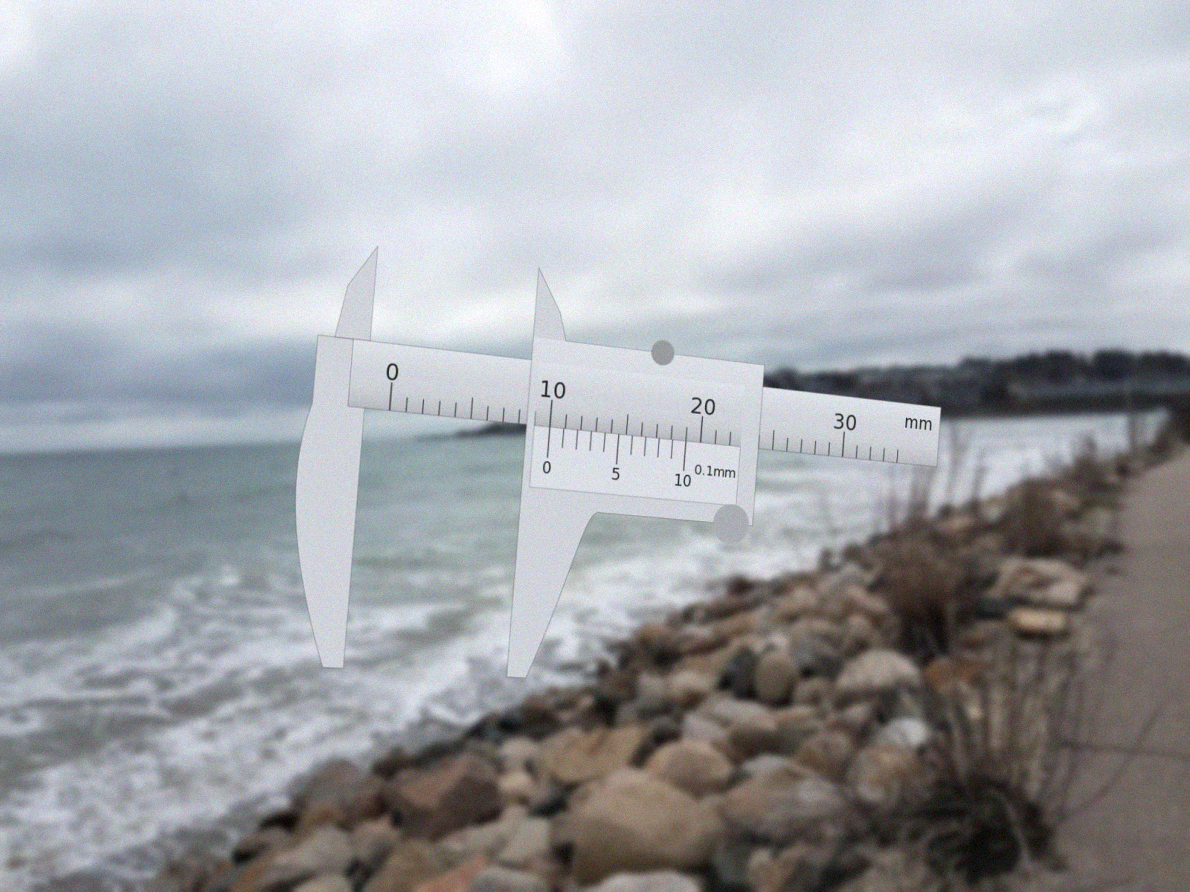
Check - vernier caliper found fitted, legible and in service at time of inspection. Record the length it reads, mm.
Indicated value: 10.0 mm
